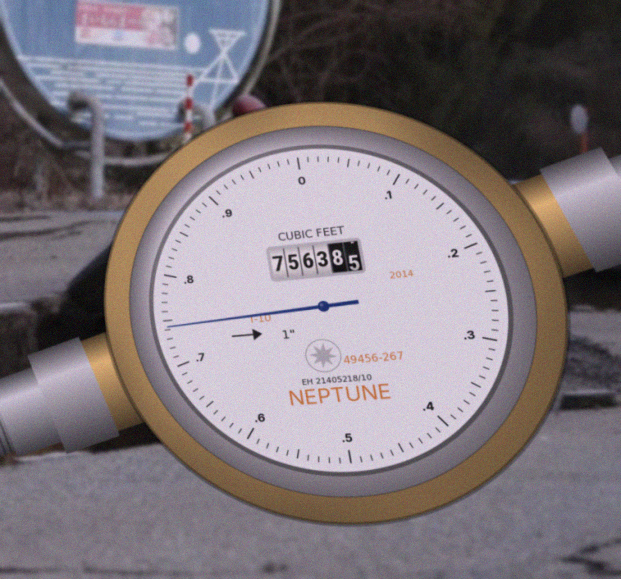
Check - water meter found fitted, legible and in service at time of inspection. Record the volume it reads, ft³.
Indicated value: 756384.74 ft³
